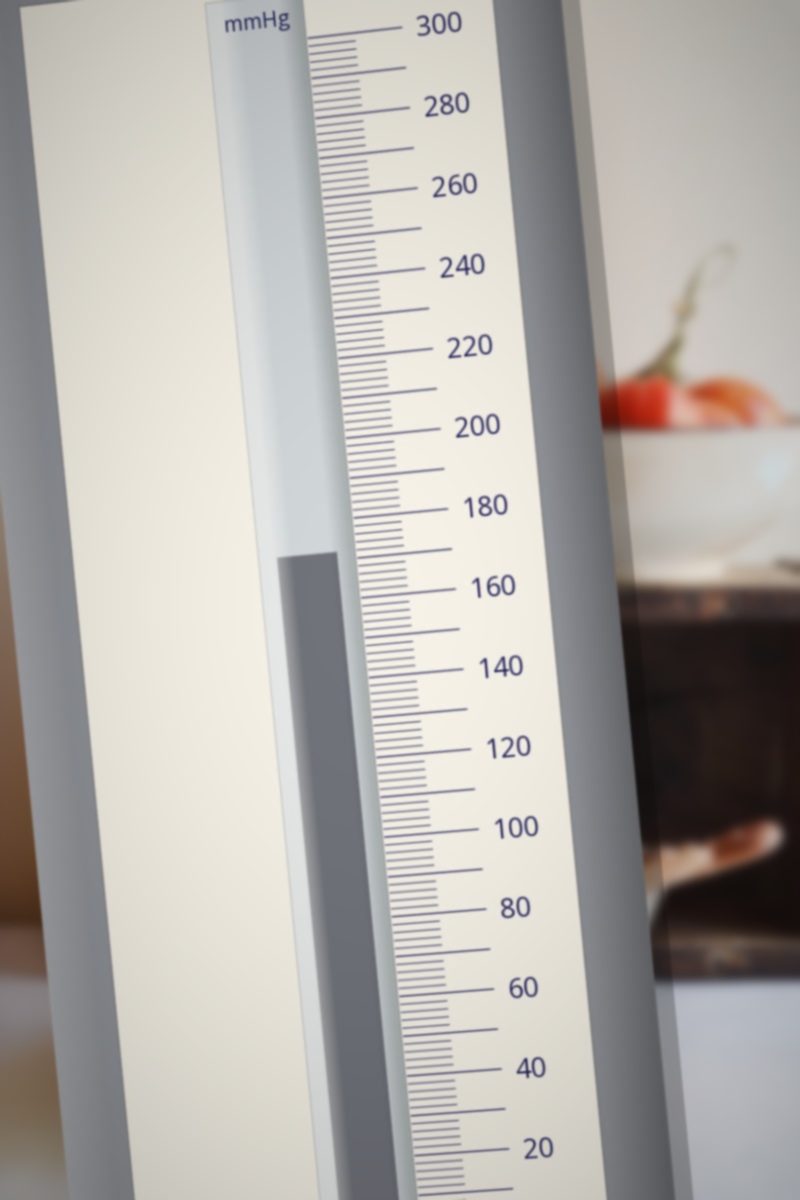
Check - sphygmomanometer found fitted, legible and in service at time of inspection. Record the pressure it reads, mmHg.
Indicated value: 172 mmHg
